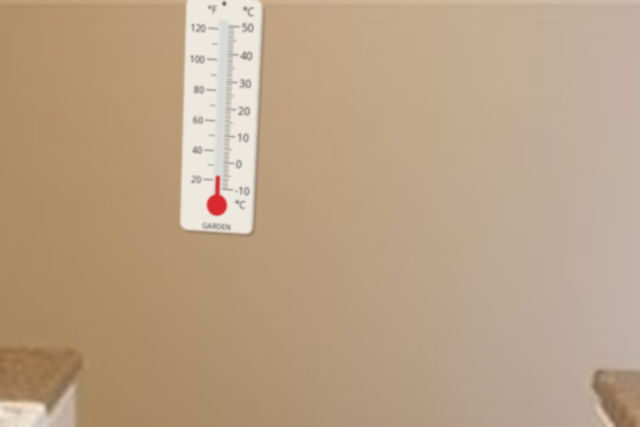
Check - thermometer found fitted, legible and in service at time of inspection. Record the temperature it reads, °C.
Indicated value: -5 °C
